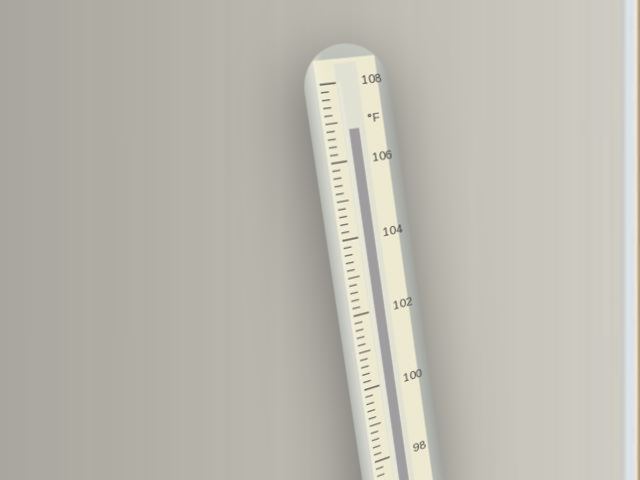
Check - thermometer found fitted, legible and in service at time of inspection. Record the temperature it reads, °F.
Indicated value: 106.8 °F
